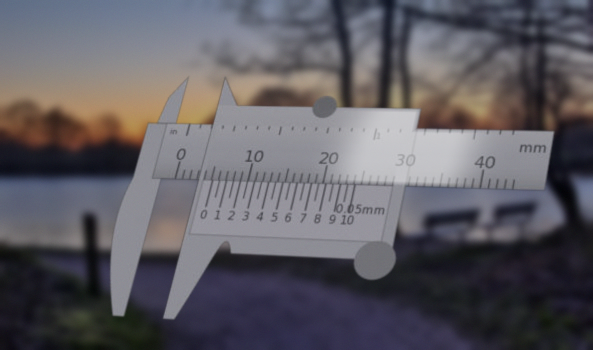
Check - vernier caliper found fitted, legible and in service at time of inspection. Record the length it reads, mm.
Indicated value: 5.2 mm
